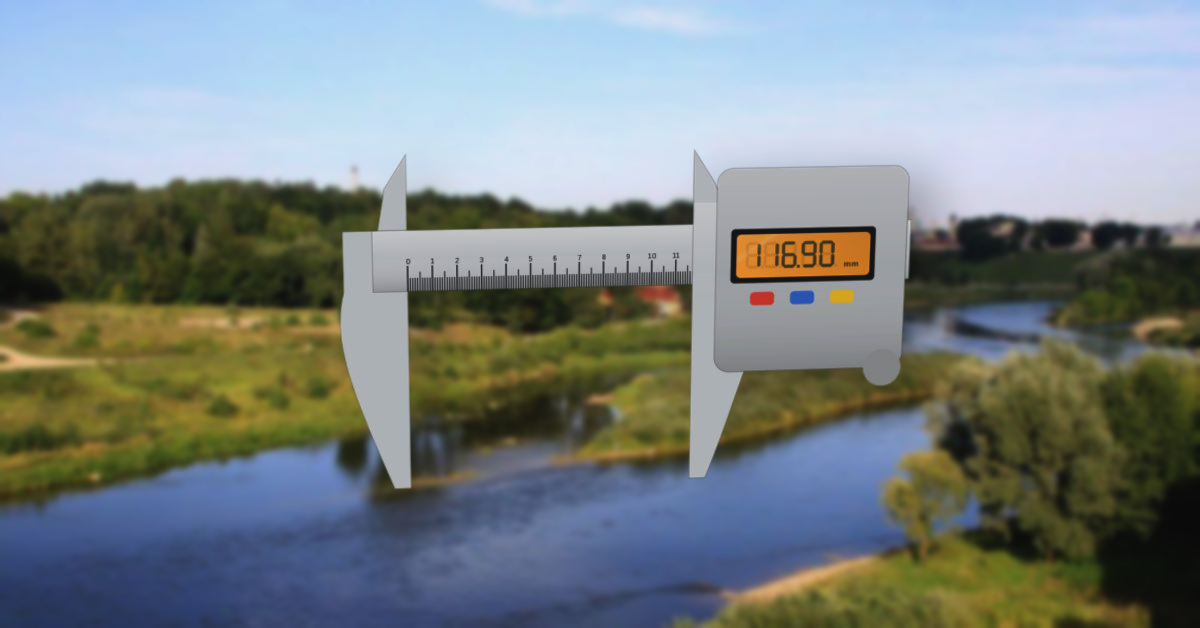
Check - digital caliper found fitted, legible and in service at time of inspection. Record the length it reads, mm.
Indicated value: 116.90 mm
